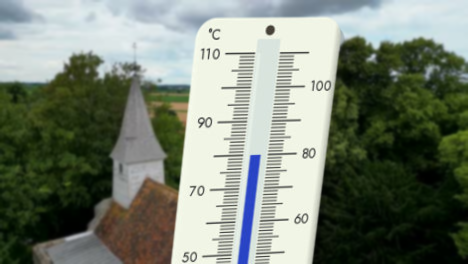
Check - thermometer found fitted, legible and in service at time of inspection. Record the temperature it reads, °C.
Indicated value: 80 °C
